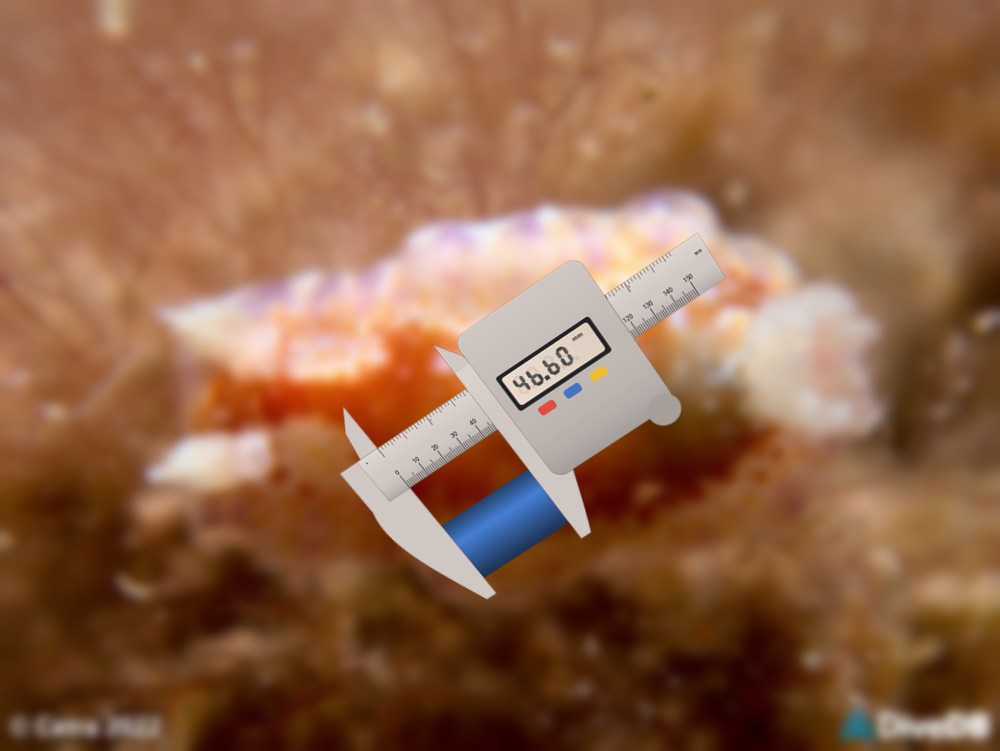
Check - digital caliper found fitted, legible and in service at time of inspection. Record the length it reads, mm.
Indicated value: 46.60 mm
